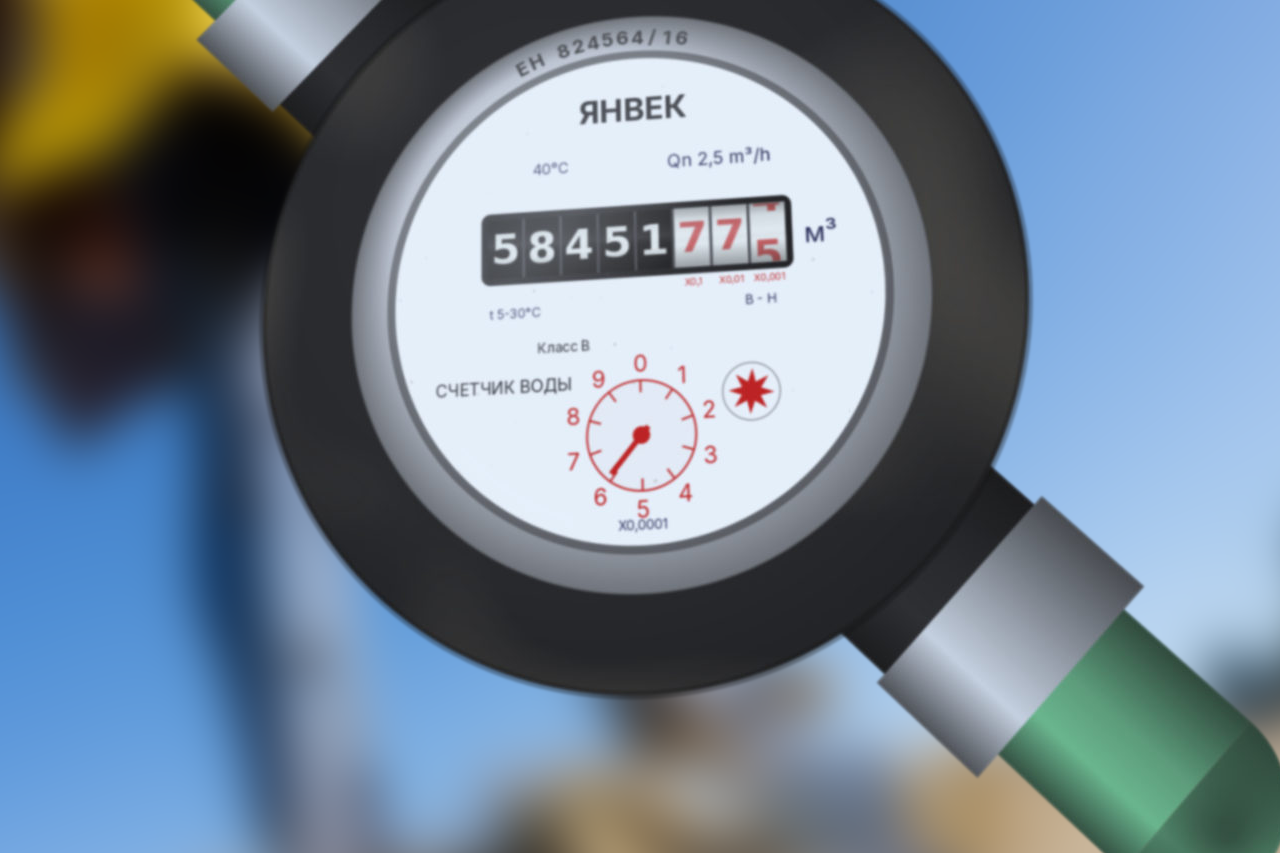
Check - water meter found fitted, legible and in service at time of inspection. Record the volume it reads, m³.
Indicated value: 58451.7746 m³
